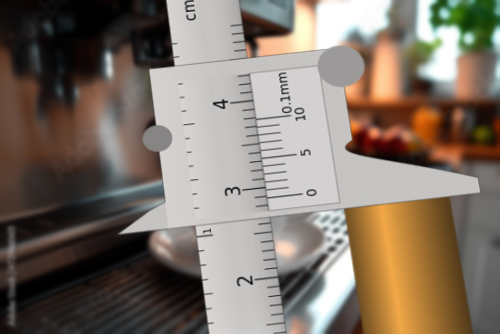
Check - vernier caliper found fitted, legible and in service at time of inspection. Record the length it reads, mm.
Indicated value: 28.8 mm
